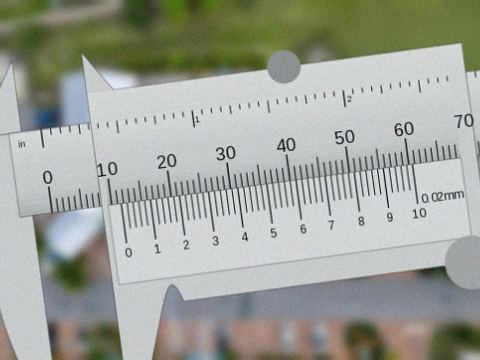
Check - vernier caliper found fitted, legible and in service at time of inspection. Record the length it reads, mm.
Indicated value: 11.6 mm
